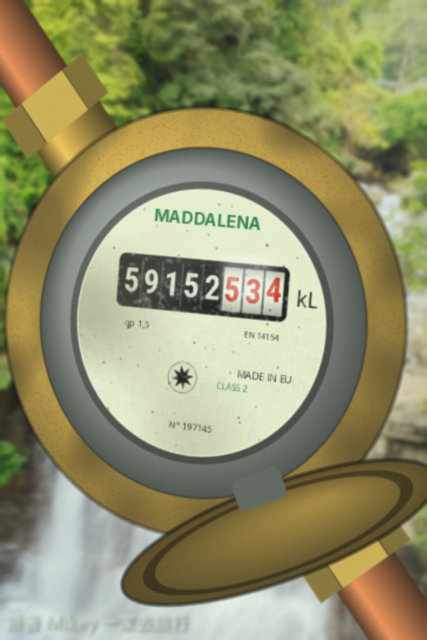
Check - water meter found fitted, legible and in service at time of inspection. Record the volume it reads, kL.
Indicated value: 59152.534 kL
